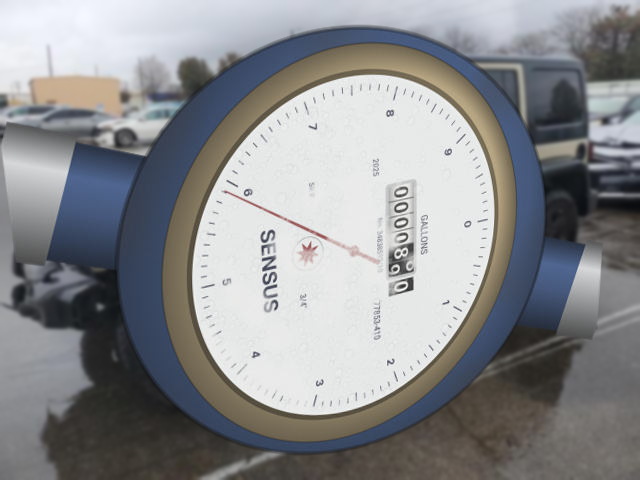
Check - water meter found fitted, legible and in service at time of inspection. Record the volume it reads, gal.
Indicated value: 885.9 gal
